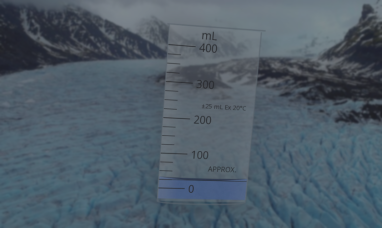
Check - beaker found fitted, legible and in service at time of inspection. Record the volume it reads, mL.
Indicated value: 25 mL
